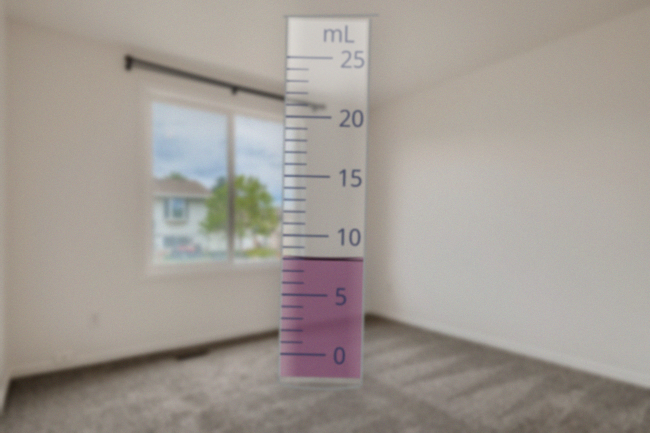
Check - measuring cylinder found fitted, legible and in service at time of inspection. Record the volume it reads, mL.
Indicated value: 8 mL
